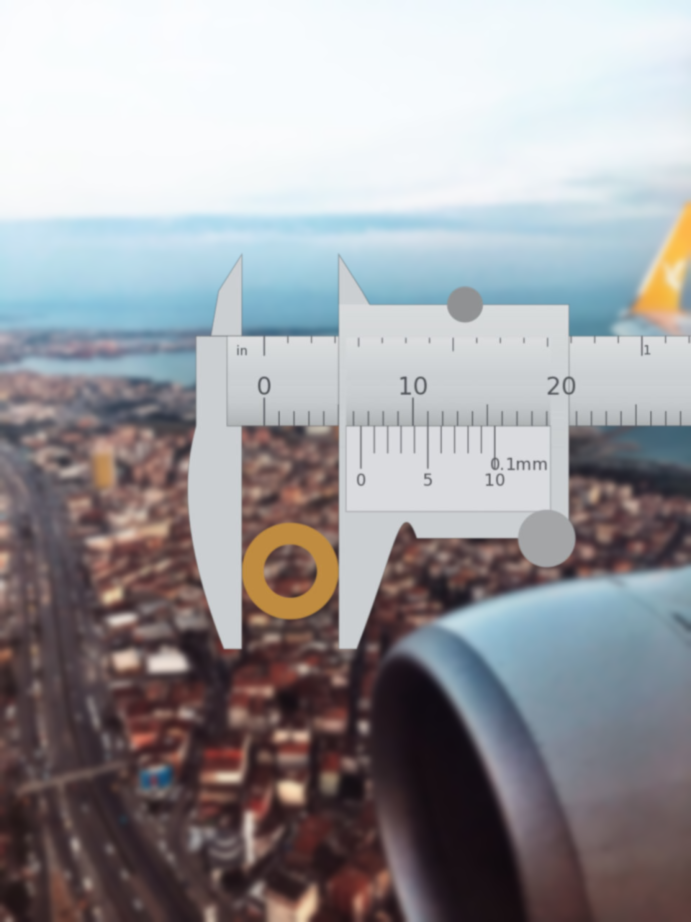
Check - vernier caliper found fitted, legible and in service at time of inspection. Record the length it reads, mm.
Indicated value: 6.5 mm
